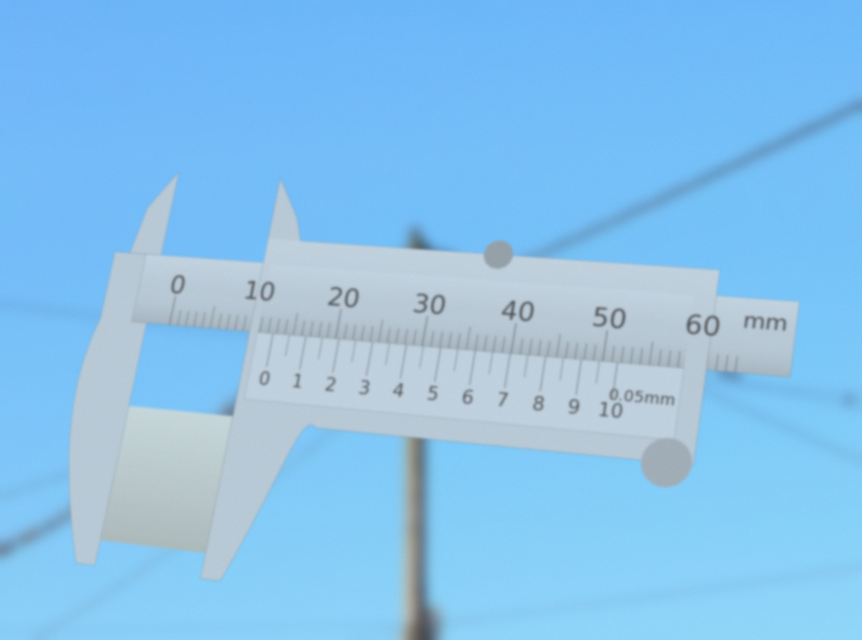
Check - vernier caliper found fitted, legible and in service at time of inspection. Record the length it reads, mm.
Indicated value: 12.6 mm
